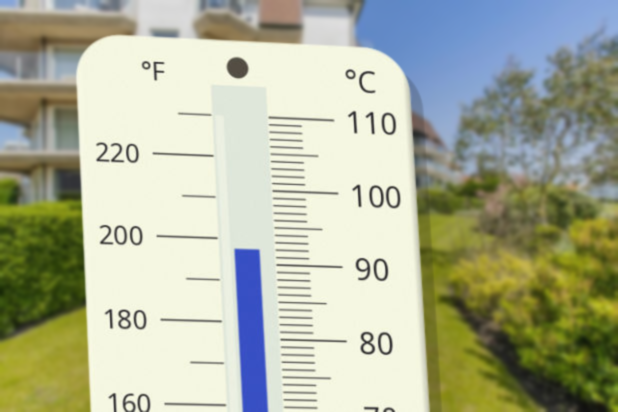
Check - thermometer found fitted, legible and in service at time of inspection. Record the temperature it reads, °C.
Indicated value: 92 °C
